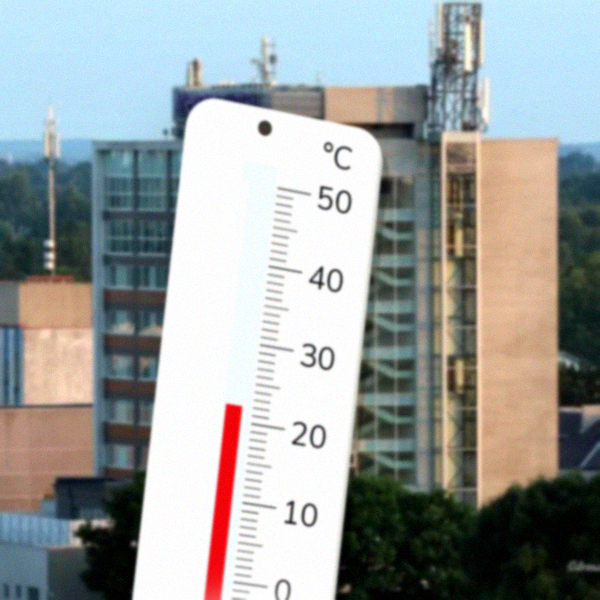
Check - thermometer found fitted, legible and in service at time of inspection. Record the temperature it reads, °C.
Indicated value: 22 °C
